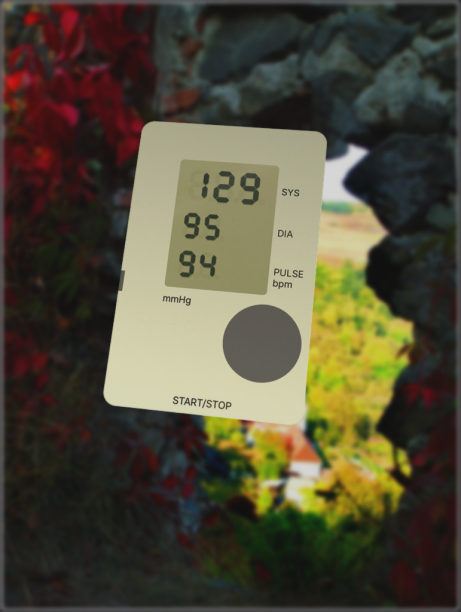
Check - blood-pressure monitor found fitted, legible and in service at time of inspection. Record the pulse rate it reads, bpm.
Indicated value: 94 bpm
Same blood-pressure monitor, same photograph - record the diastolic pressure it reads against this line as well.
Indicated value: 95 mmHg
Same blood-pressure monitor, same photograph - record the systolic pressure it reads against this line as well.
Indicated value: 129 mmHg
